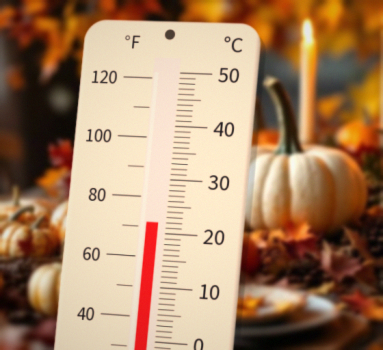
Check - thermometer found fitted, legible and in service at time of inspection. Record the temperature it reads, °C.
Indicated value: 22 °C
